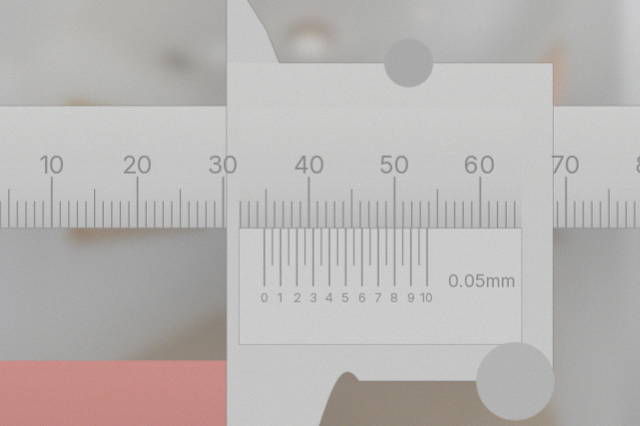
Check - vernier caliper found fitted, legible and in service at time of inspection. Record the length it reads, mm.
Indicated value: 34.8 mm
